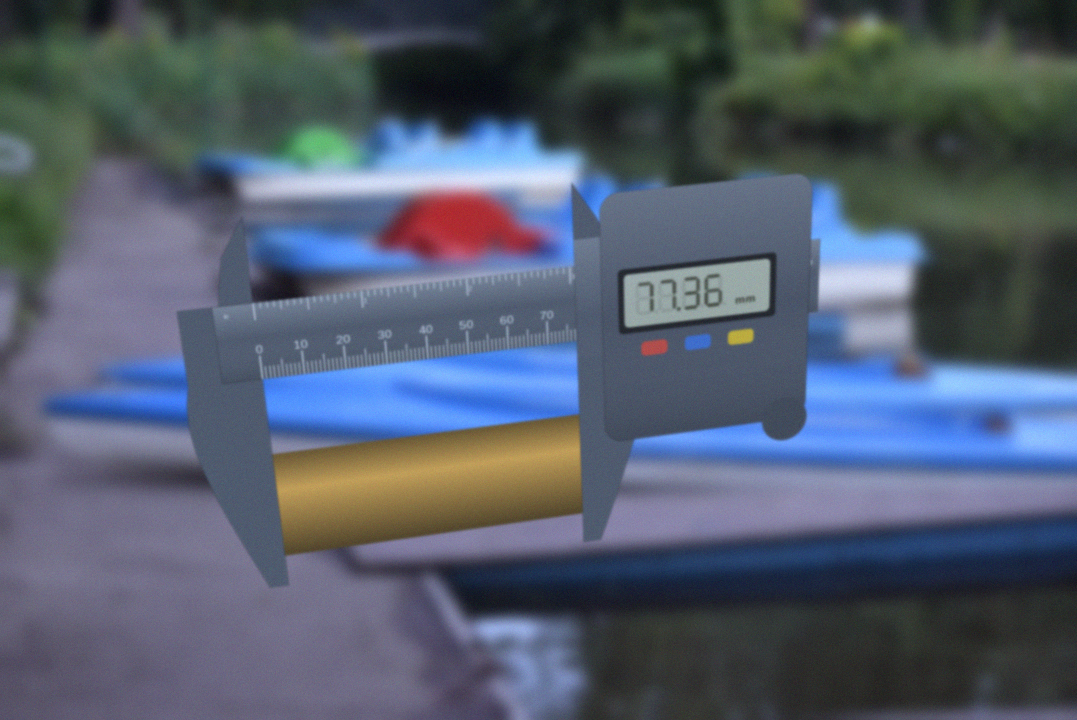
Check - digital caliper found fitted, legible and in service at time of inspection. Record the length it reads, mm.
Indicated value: 77.36 mm
